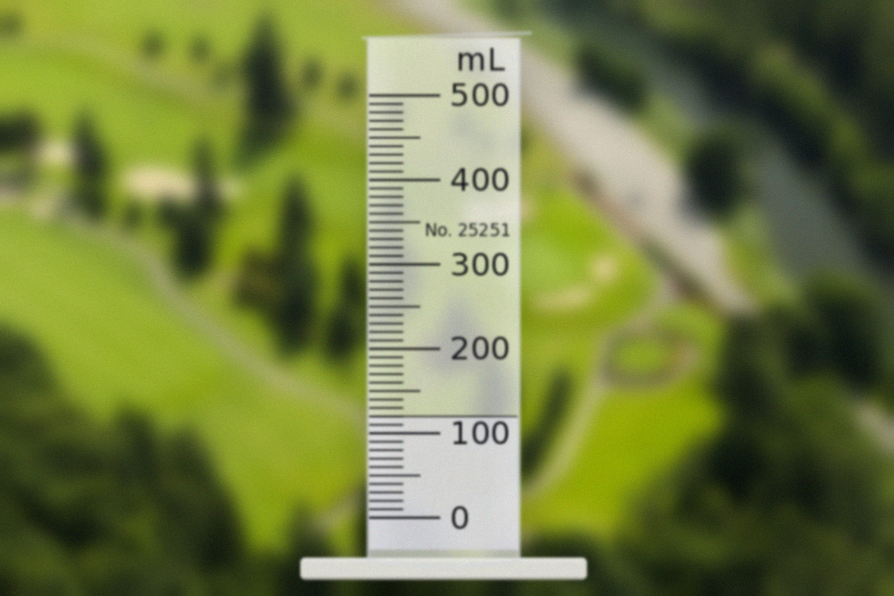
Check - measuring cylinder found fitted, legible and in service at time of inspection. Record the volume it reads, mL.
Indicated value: 120 mL
